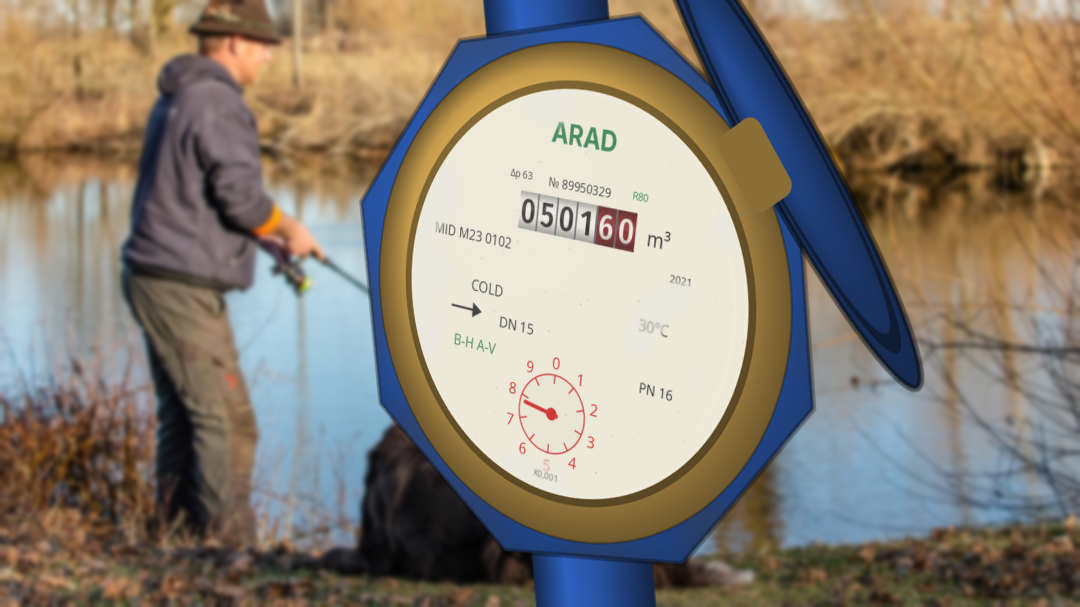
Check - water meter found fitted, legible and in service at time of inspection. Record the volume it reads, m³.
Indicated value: 501.607 m³
